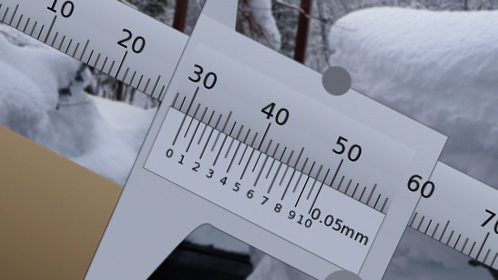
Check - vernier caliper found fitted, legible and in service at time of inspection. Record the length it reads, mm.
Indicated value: 30.0 mm
